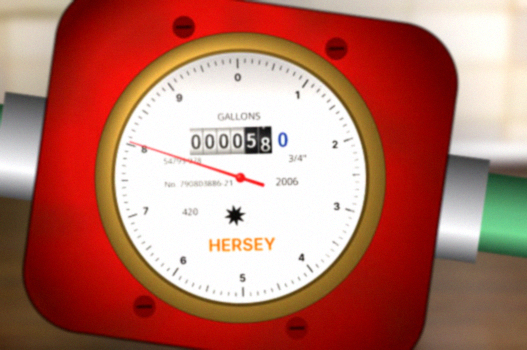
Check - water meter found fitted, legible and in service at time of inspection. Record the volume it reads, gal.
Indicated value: 578.0 gal
